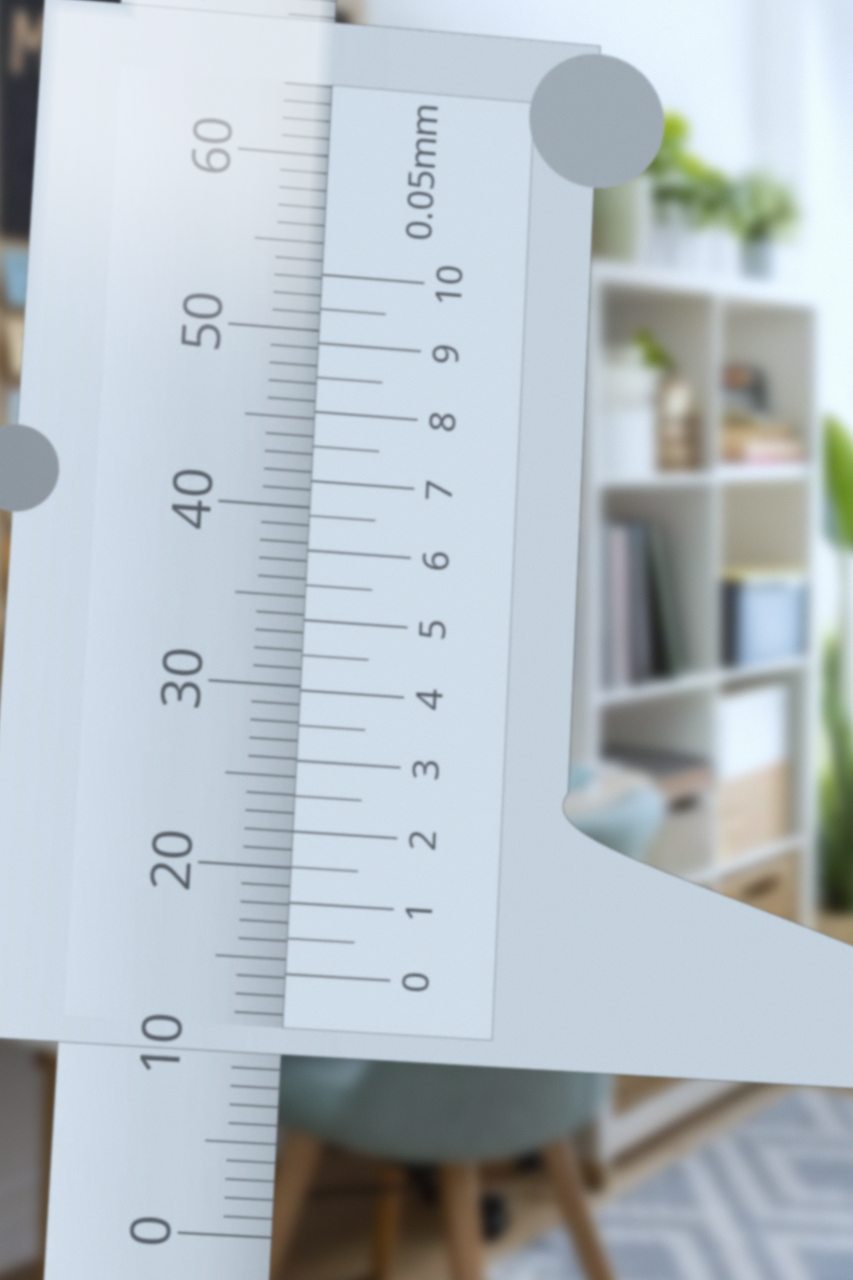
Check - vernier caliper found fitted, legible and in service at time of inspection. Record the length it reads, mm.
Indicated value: 14.2 mm
